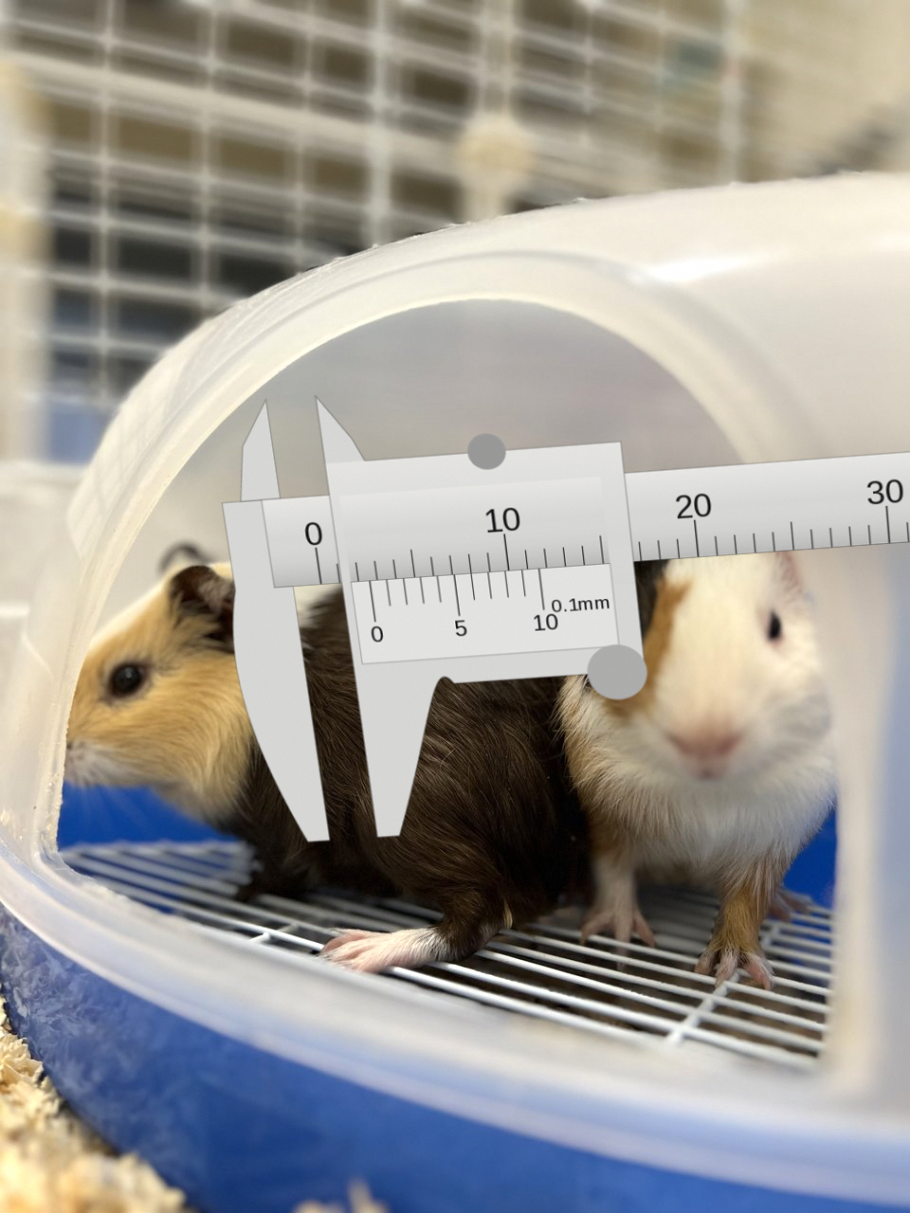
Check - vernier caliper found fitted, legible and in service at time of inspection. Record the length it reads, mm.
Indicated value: 2.6 mm
